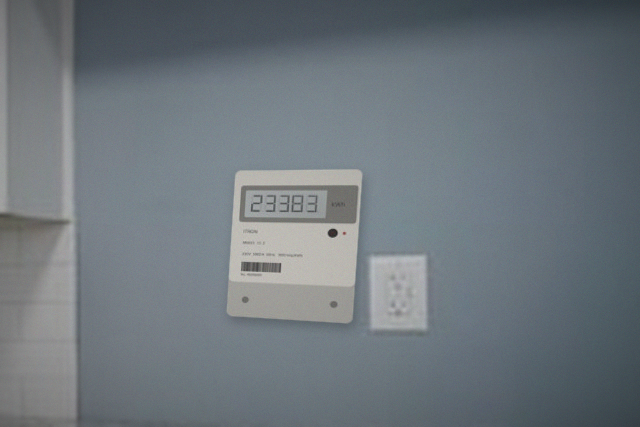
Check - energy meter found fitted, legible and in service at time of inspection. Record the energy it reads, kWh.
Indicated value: 23383 kWh
